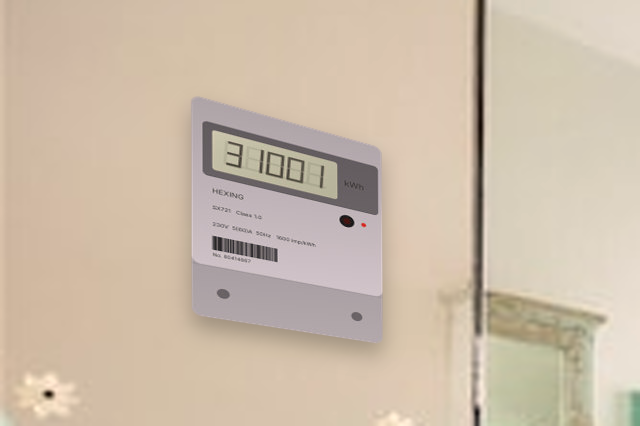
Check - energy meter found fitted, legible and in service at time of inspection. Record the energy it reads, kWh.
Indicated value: 31001 kWh
